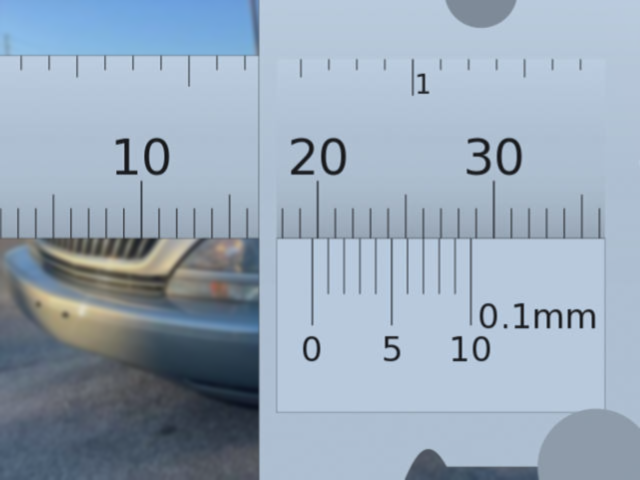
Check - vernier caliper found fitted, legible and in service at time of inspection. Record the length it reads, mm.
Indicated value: 19.7 mm
